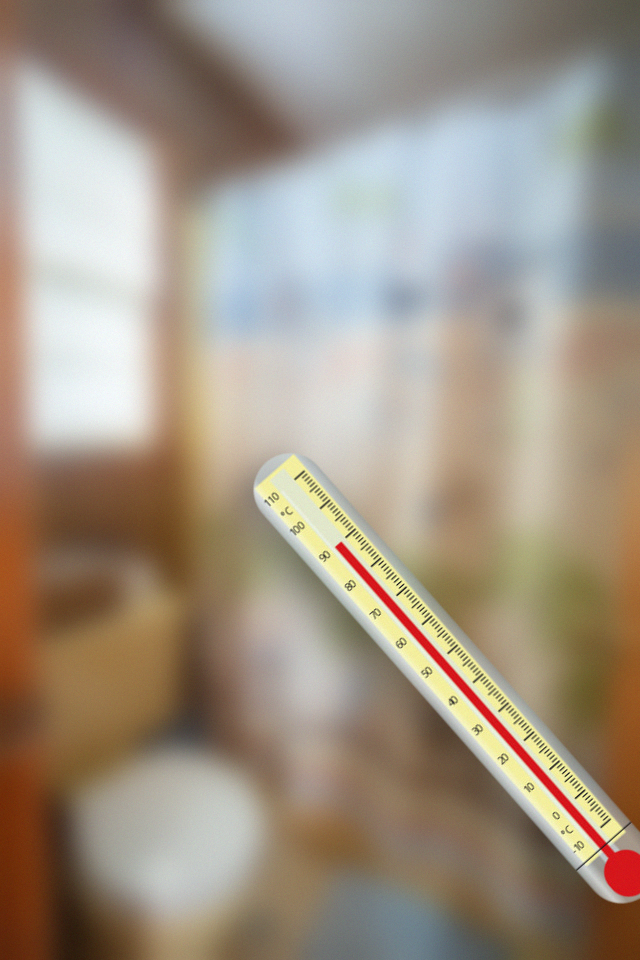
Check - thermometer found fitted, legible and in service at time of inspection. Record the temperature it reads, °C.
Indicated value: 90 °C
